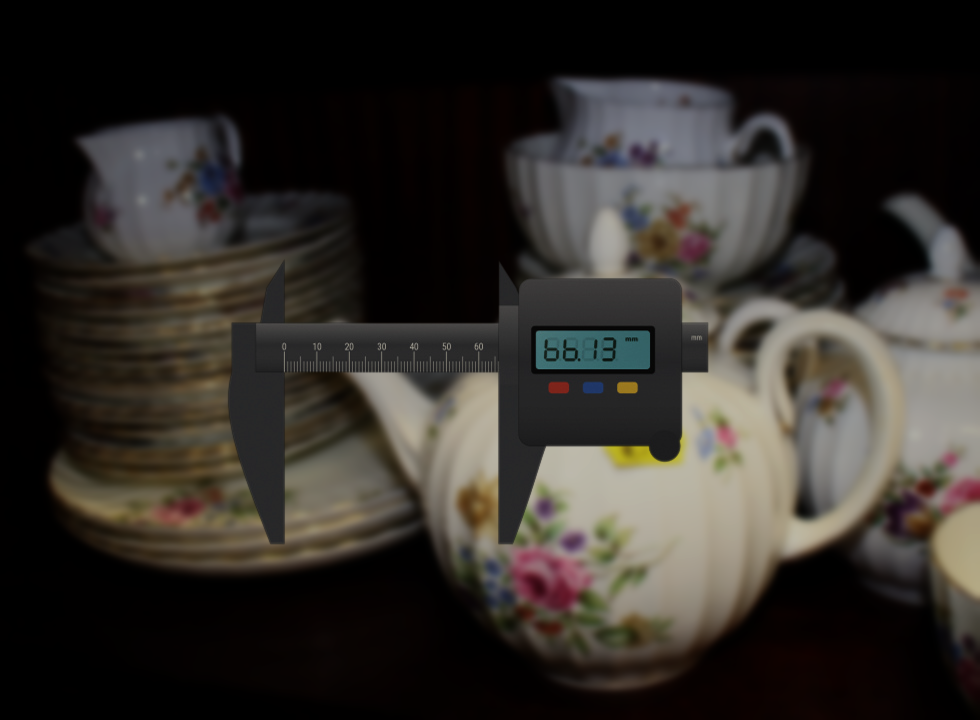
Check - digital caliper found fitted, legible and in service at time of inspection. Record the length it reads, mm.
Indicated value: 66.13 mm
